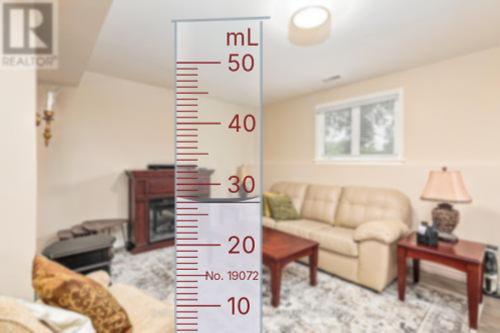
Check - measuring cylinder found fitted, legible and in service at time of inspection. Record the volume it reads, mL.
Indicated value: 27 mL
